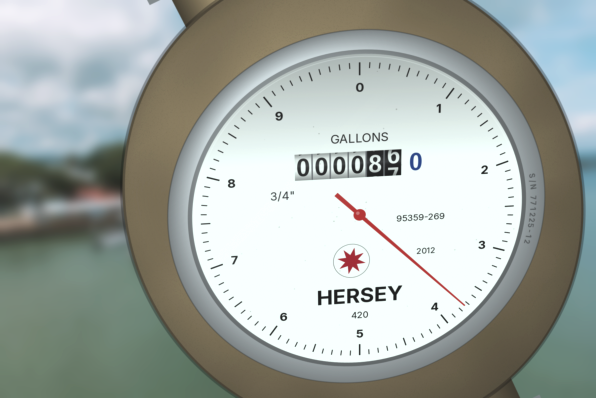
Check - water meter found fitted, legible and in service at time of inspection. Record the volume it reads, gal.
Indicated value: 863.7 gal
